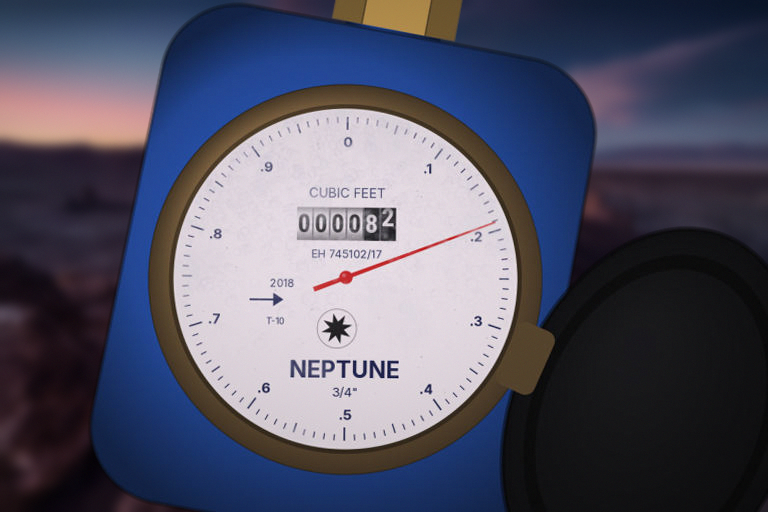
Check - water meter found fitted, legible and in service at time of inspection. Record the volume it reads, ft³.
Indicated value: 82.19 ft³
